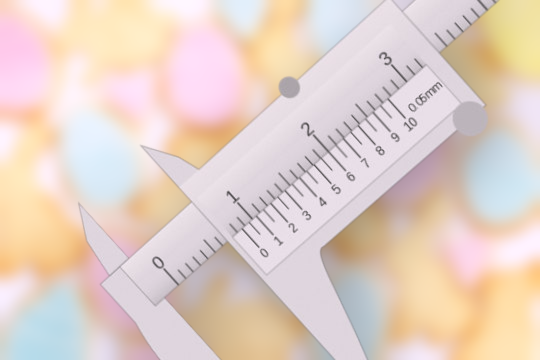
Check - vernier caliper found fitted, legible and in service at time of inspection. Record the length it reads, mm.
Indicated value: 8.6 mm
